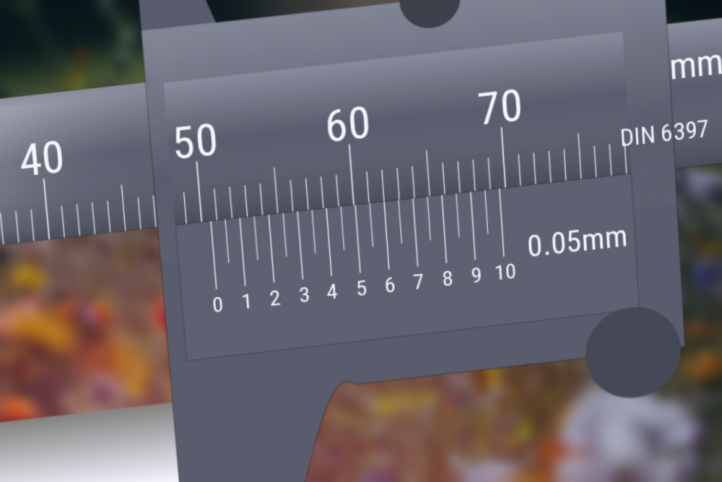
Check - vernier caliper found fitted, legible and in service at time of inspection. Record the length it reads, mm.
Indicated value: 50.6 mm
